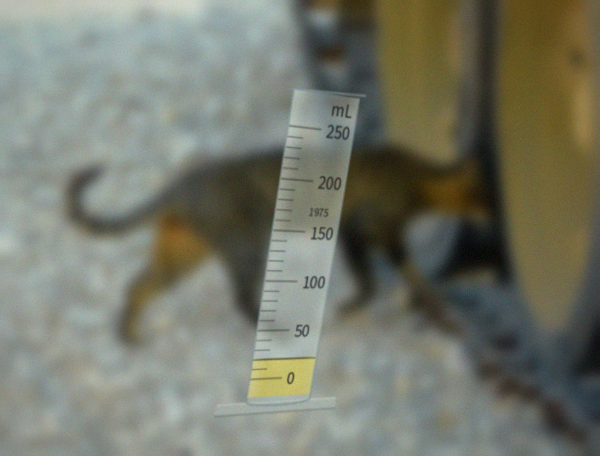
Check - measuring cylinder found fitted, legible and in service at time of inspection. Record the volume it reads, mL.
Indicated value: 20 mL
